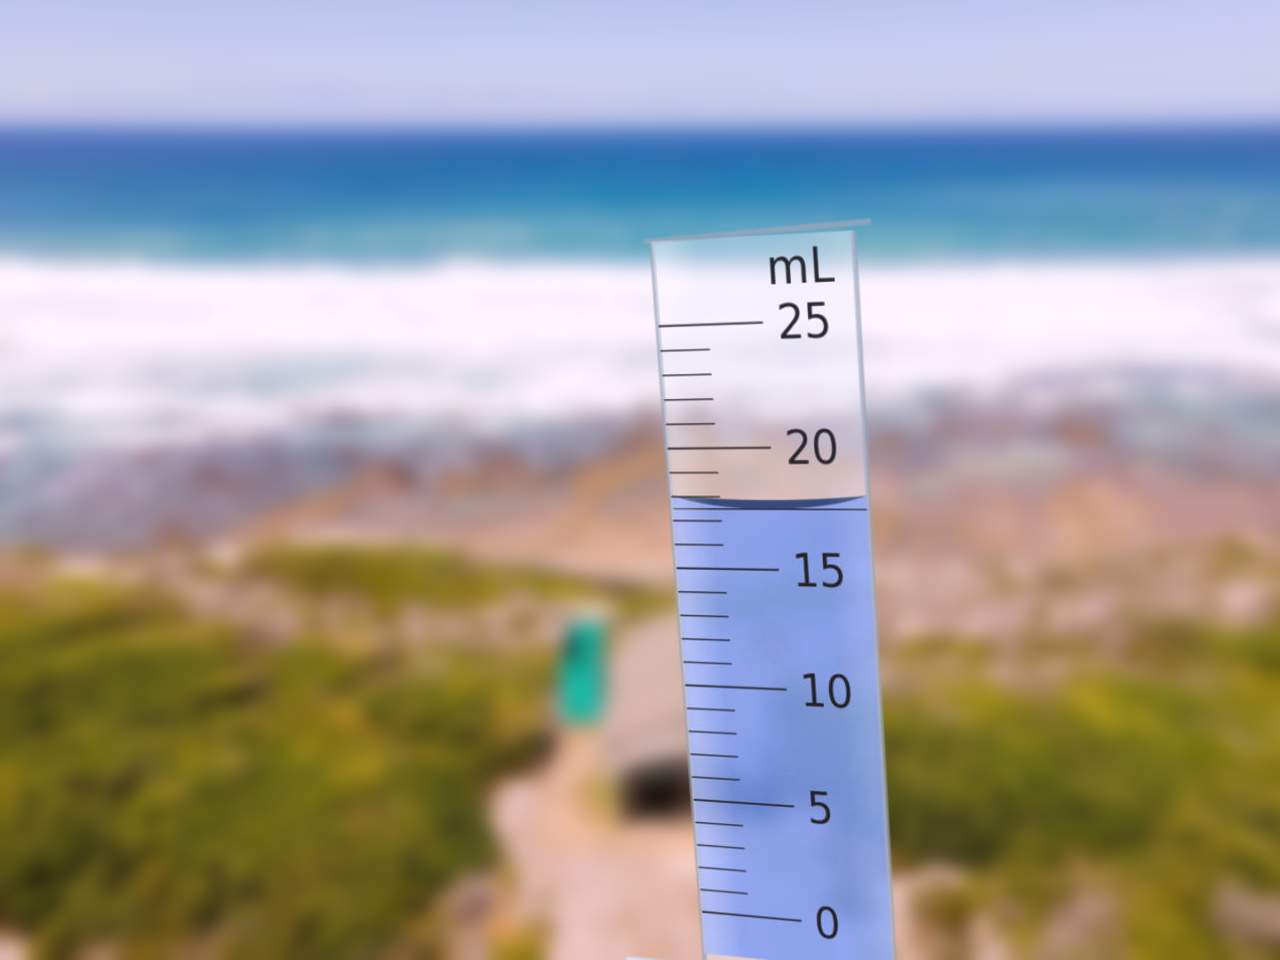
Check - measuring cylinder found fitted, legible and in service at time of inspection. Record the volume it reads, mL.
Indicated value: 17.5 mL
